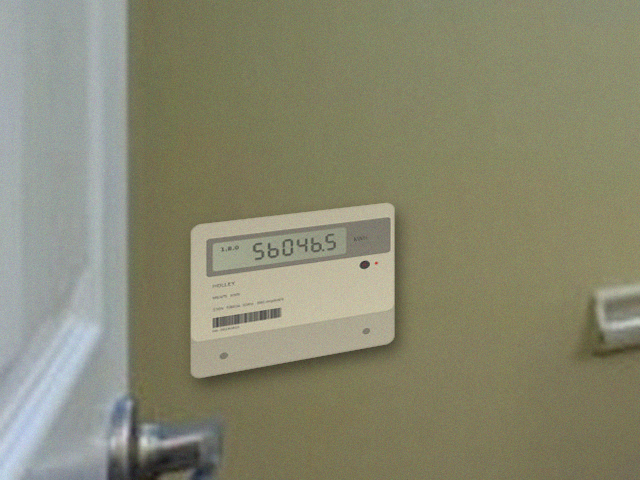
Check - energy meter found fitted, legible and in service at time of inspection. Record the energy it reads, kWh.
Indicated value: 56046.5 kWh
